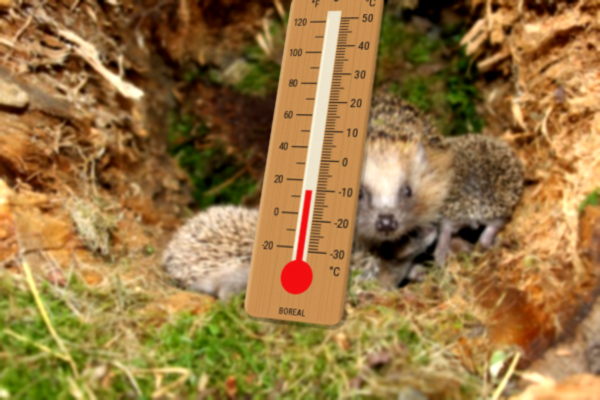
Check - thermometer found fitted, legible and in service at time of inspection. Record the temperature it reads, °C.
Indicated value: -10 °C
